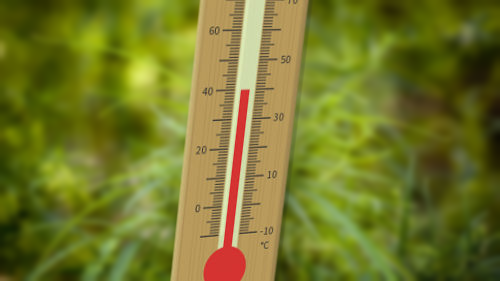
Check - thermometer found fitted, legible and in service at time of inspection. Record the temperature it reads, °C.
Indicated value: 40 °C
